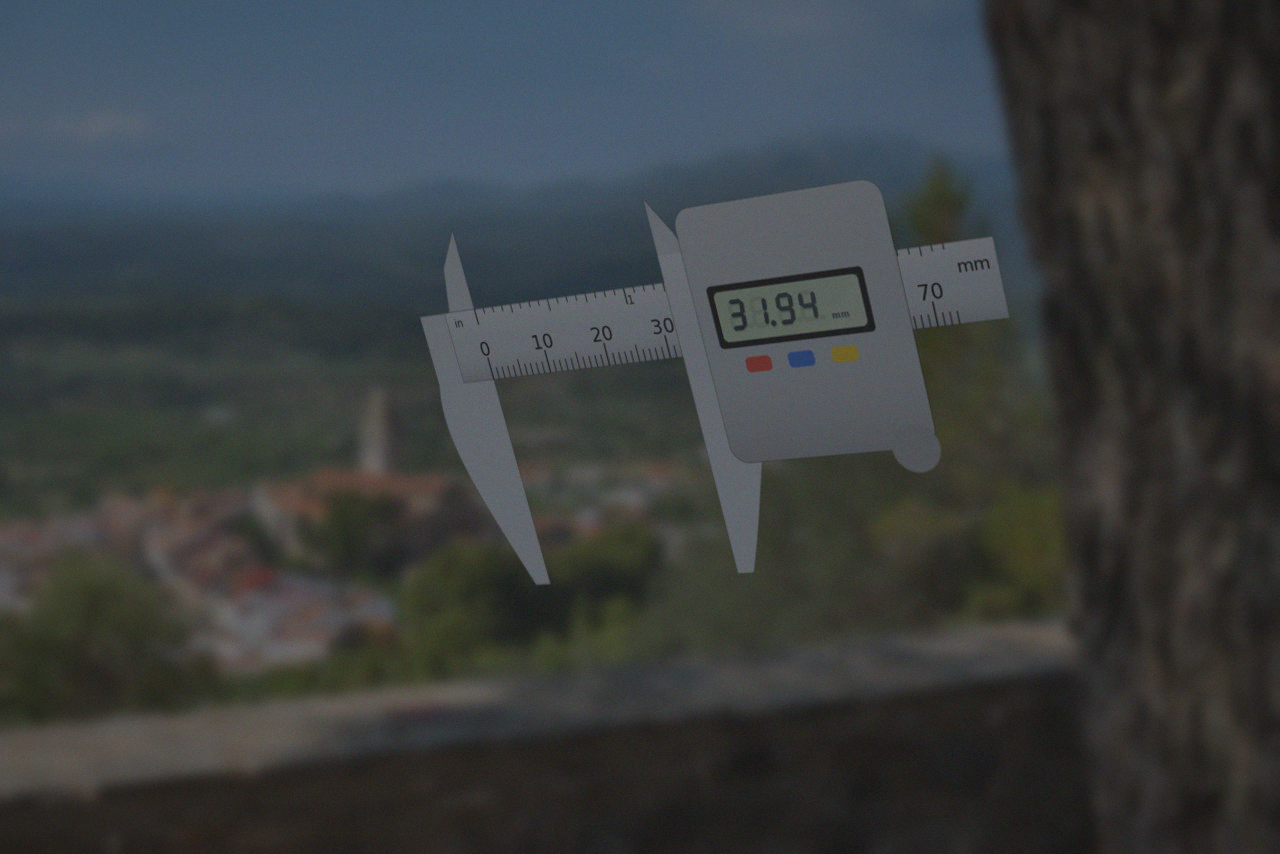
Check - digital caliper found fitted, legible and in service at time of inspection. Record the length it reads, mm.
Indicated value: 31.94 mm
